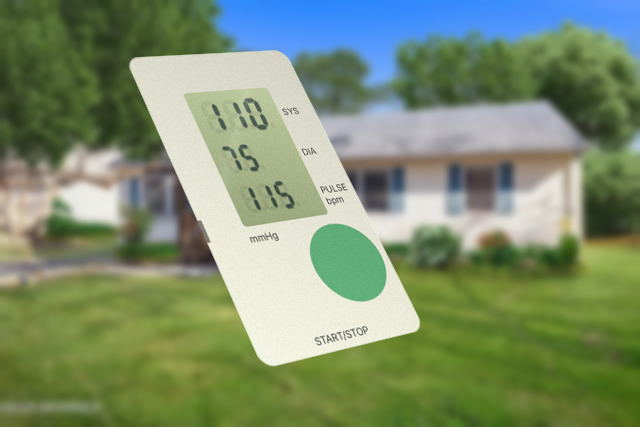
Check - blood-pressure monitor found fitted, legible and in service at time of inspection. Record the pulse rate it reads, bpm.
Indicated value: 115 bpm
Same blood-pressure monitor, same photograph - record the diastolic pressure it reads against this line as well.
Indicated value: 75 mmHg
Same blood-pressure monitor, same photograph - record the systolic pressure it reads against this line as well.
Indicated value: 110 mmHg
